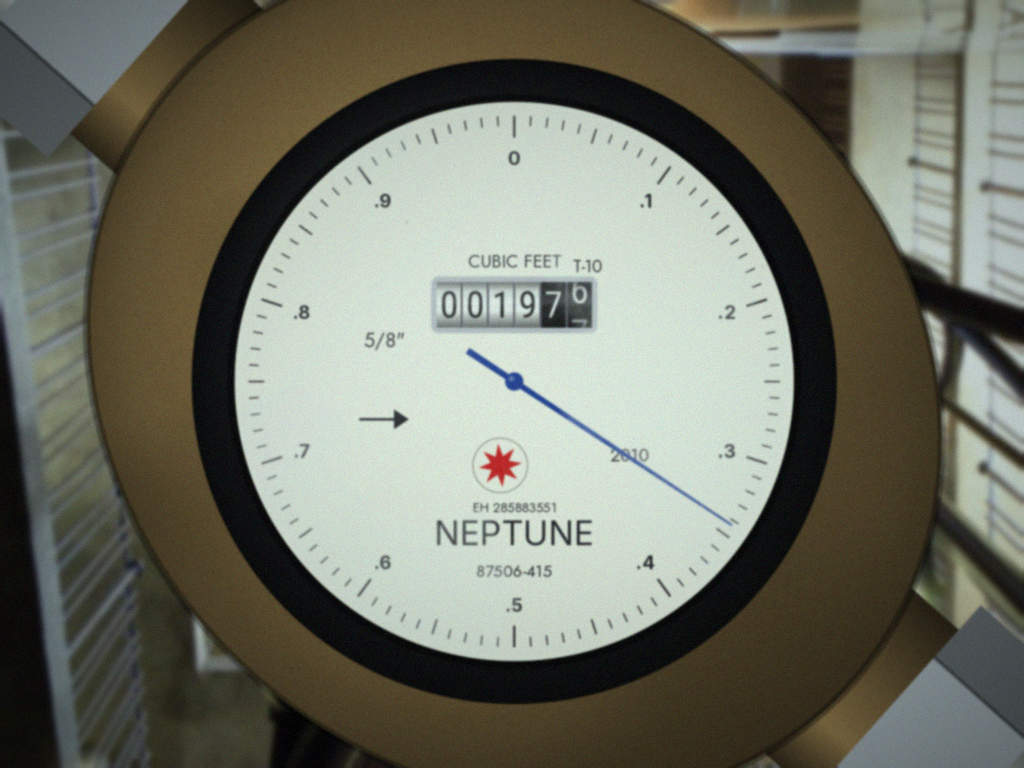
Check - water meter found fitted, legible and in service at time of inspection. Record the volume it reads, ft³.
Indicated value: 1976.34 ft³
